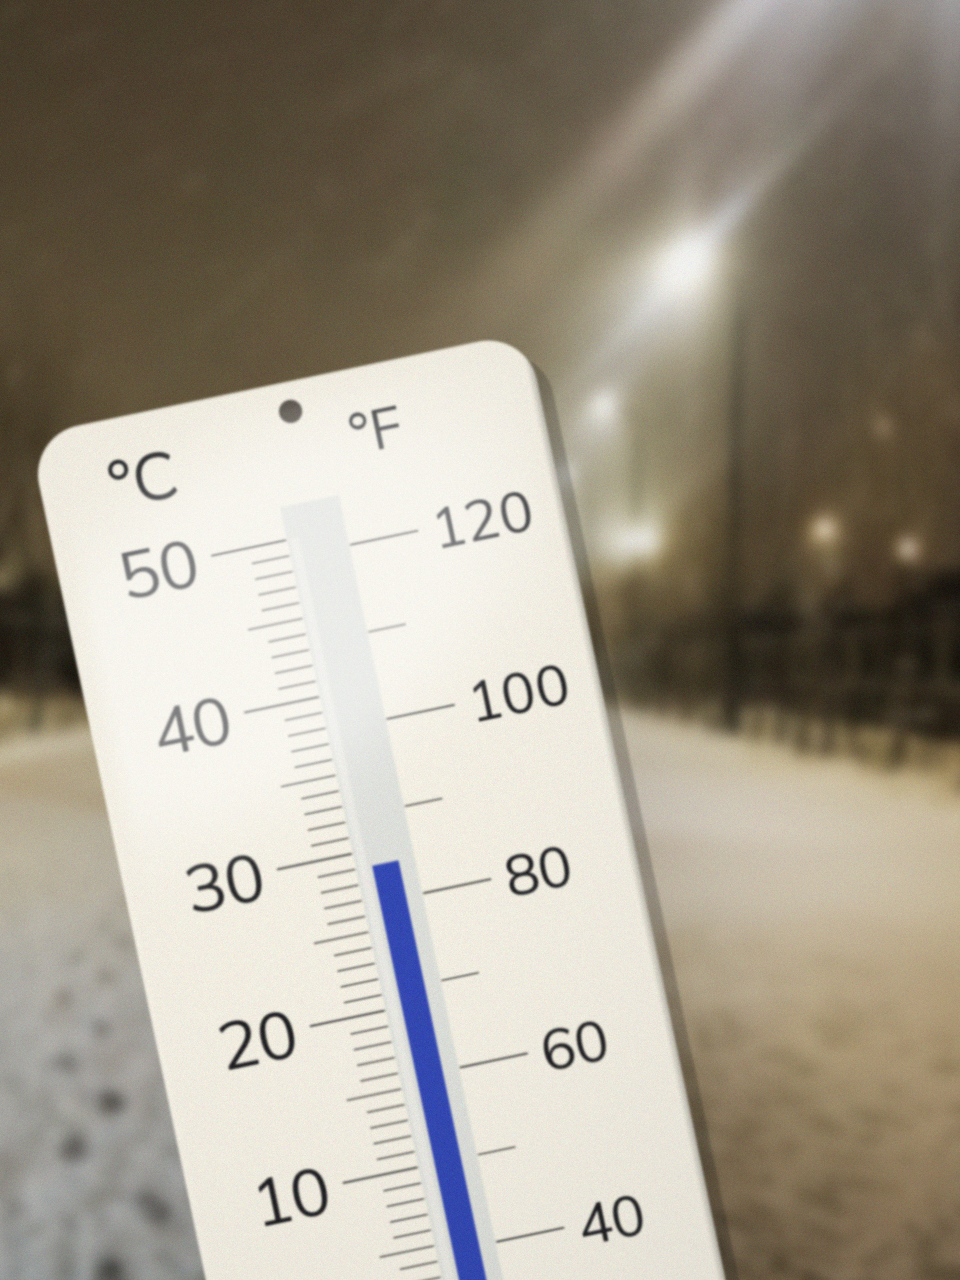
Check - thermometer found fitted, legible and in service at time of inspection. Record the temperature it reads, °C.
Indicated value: 29 °C
